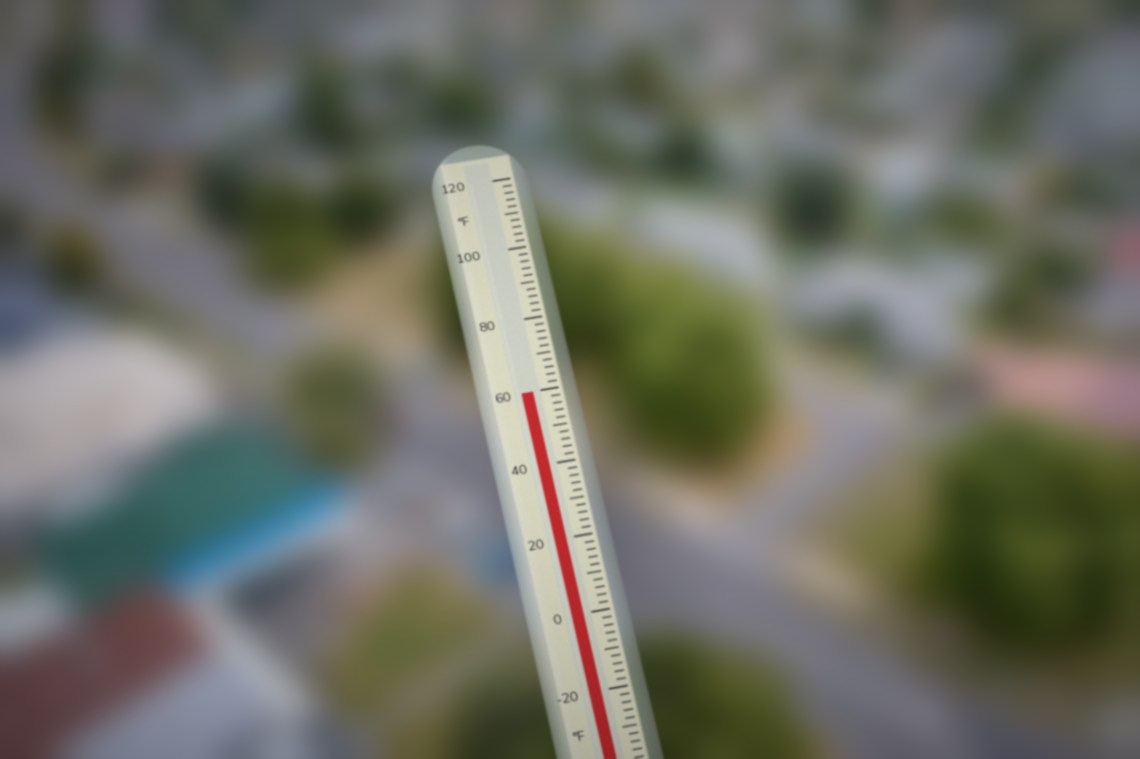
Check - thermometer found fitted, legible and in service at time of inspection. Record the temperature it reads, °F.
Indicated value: 60 °F
